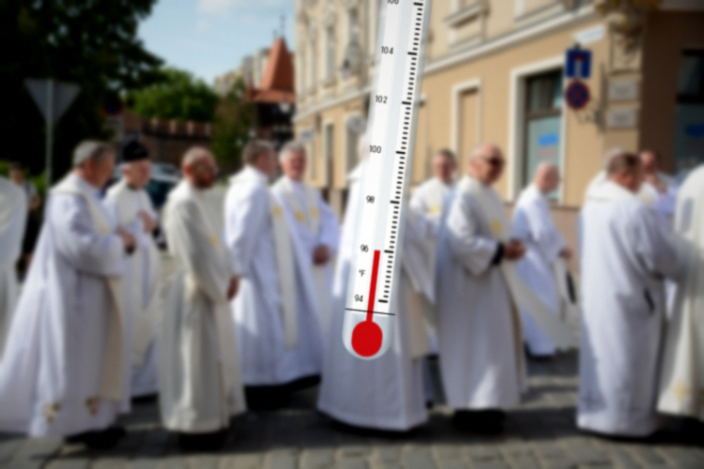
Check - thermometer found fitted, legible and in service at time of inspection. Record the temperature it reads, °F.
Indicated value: 96 °F
